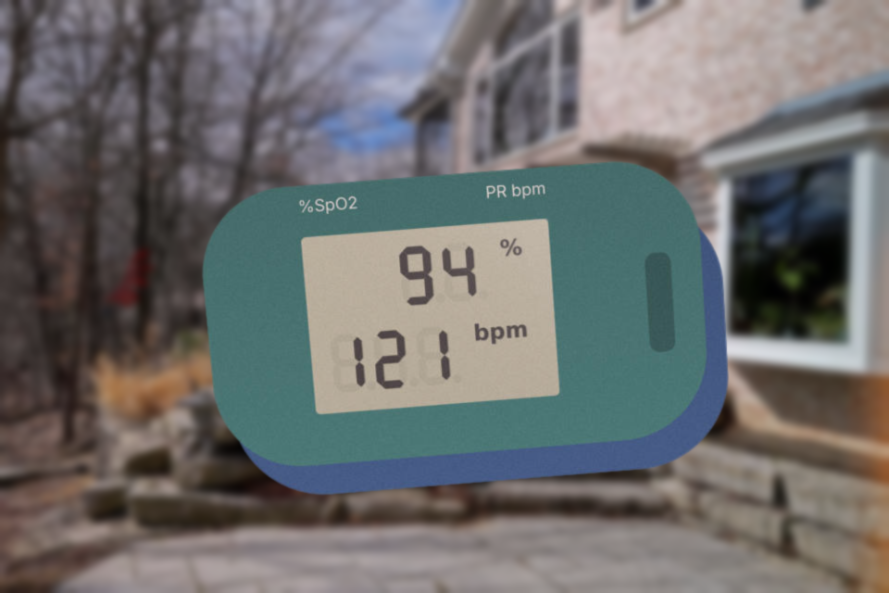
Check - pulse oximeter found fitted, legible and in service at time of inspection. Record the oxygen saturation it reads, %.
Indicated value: 94 %
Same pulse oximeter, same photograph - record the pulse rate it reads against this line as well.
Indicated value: 121 bpm
